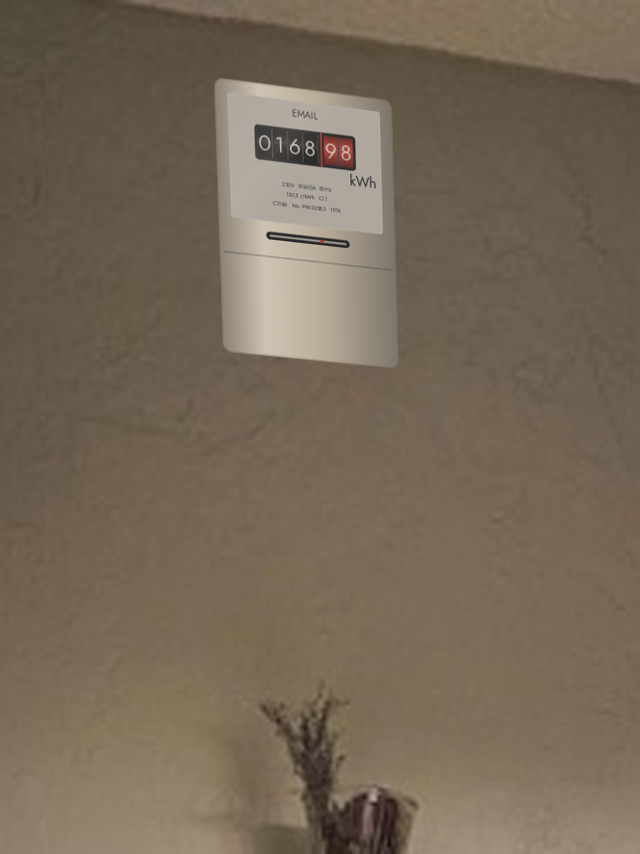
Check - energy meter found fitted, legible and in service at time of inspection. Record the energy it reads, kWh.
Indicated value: 168.98 kWh
